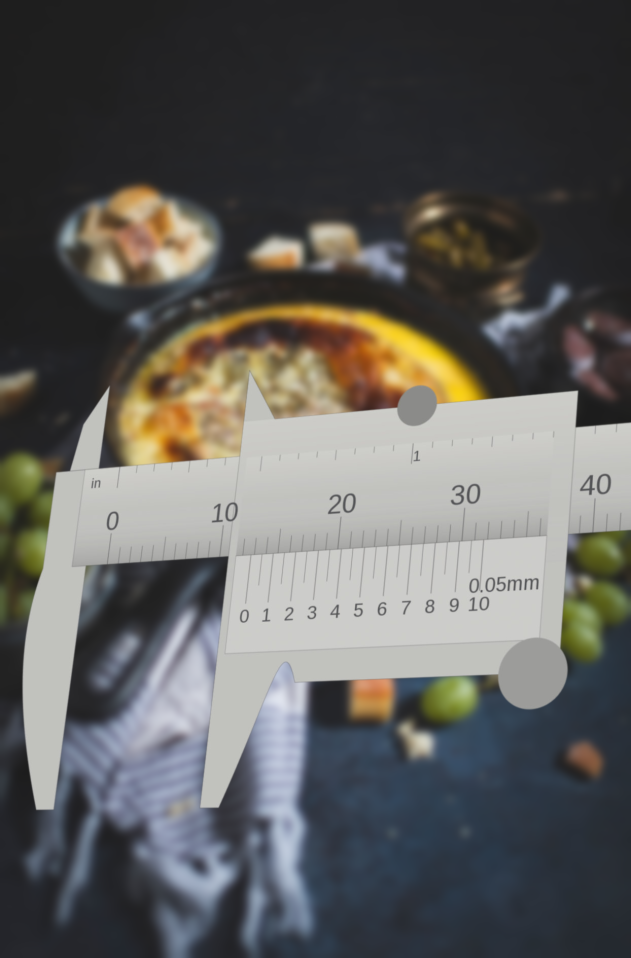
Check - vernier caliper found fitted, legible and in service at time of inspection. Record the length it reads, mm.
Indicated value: 12.7 mm
